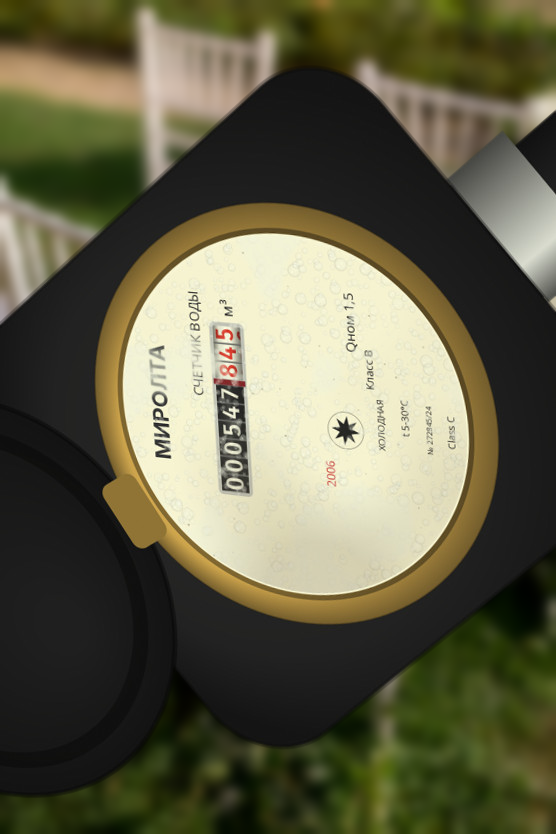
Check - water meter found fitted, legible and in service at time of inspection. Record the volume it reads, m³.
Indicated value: 547.845 m³
